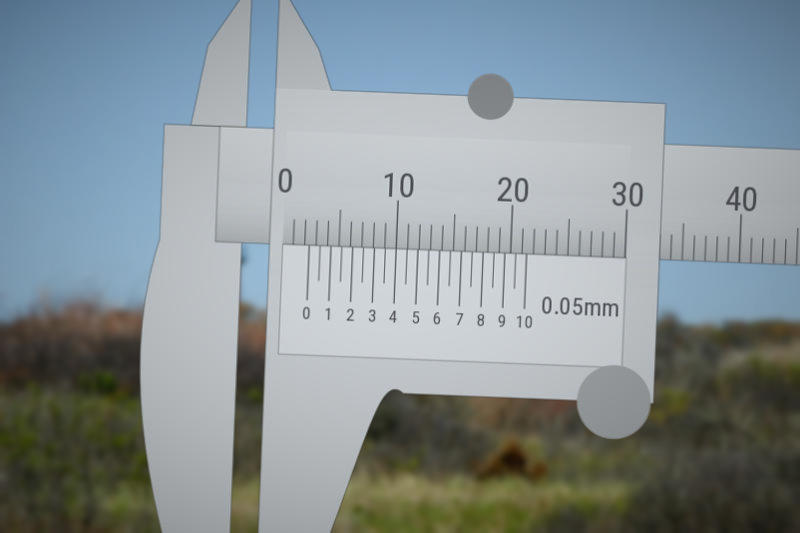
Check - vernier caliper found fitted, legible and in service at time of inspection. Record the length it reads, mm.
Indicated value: 2.4 mm
